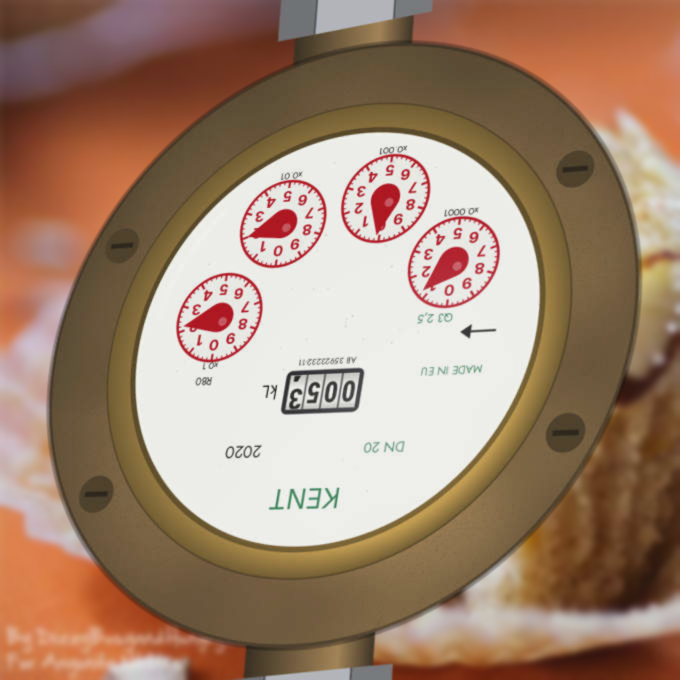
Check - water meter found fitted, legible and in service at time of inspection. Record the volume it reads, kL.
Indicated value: 53.2201 kL
